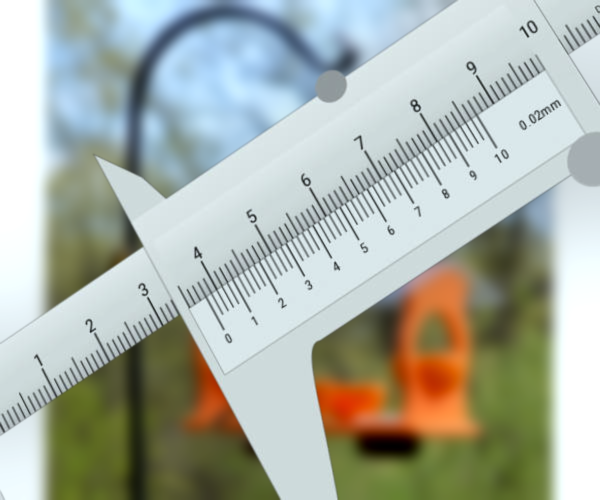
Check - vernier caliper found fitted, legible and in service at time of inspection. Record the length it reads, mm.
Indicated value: 38.0 mm
